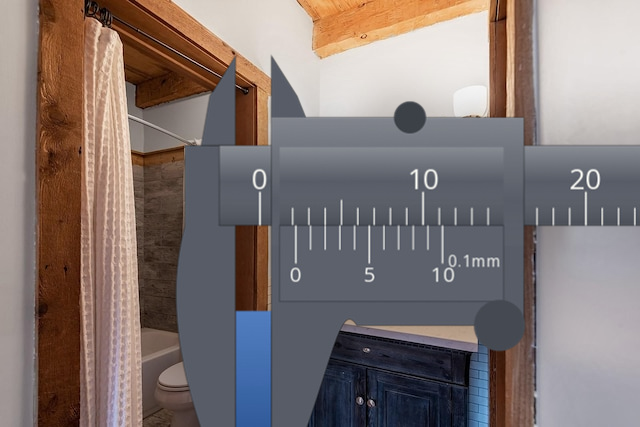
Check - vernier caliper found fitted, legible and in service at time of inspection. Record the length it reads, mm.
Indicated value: 2.2 mm
